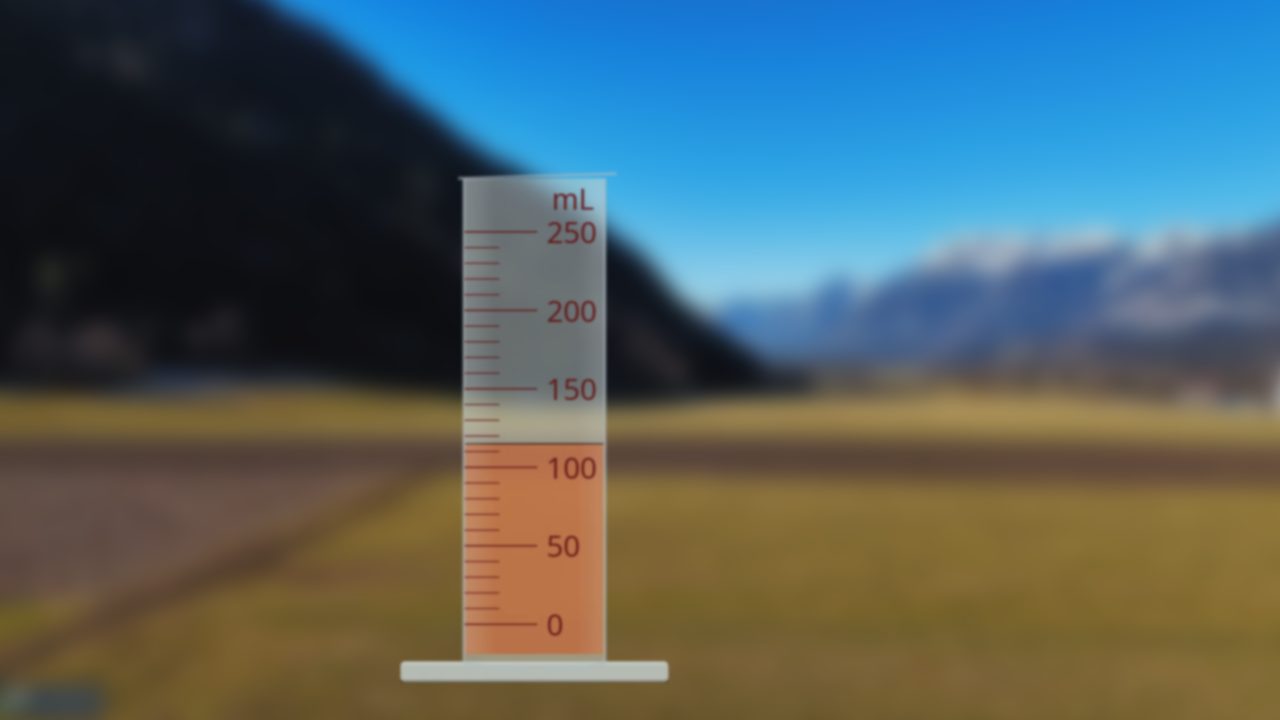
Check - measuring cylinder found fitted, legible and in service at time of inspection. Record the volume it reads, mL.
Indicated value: 115 mL
